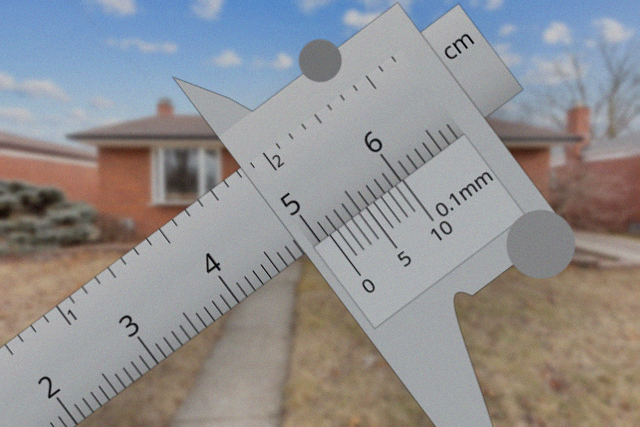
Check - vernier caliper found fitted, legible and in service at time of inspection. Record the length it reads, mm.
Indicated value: 51.2 mm
